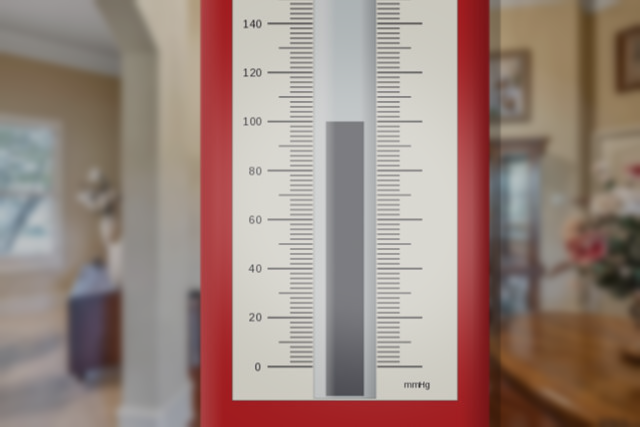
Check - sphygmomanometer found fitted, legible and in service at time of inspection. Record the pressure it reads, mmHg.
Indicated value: 100 mmHg
